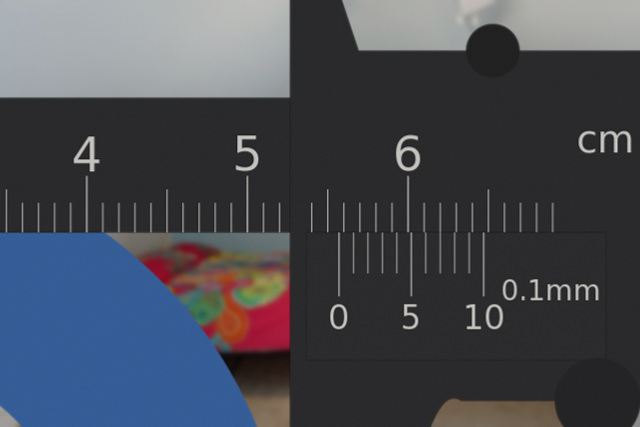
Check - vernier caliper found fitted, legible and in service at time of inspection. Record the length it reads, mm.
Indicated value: 55.7 mm
